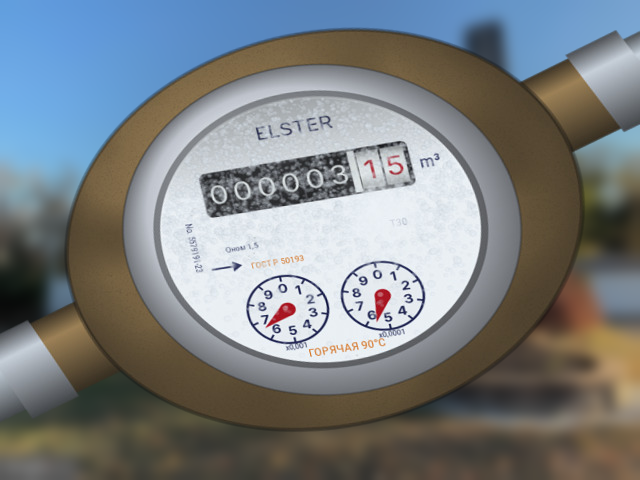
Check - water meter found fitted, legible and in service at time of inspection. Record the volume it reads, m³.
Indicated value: 3.1565 m³
